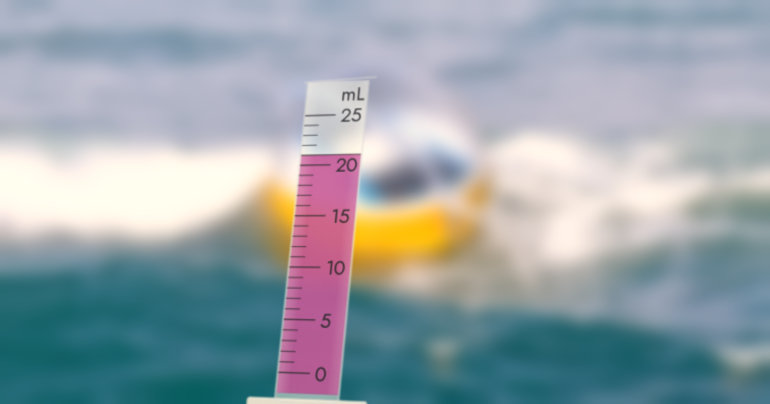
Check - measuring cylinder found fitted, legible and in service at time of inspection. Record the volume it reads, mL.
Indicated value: 21 mL
